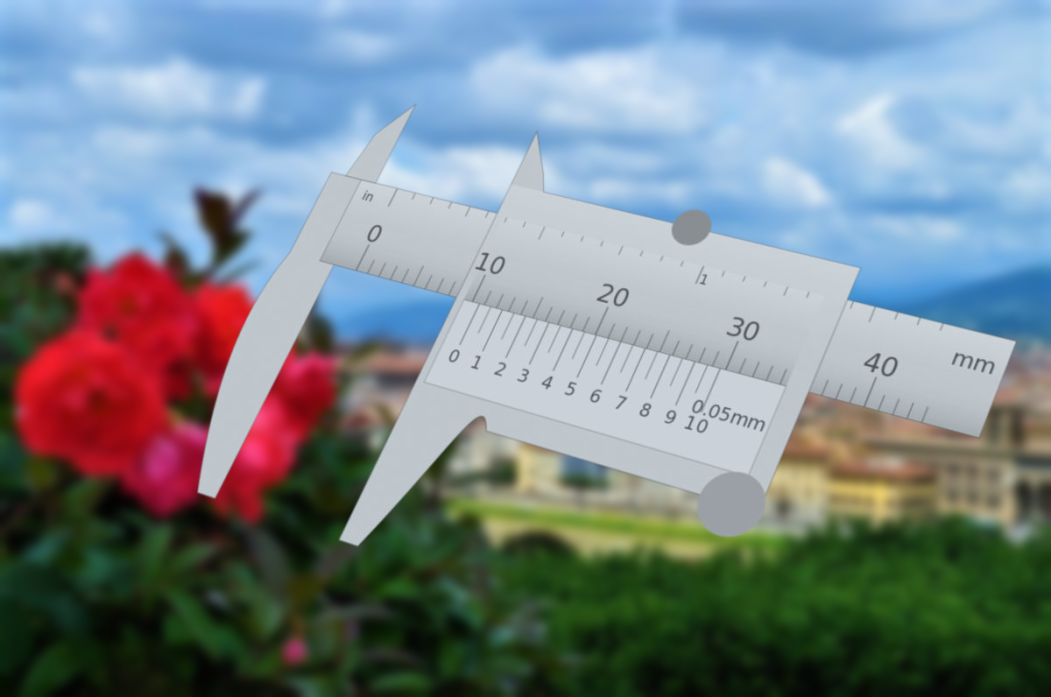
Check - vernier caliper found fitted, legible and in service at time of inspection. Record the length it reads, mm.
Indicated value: 10.6 mm
